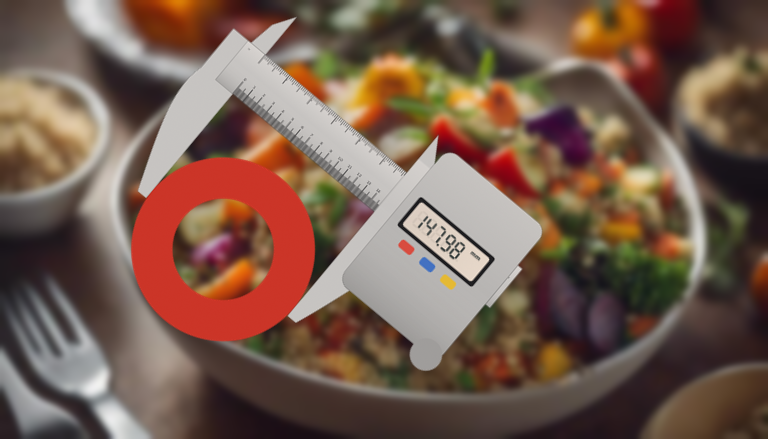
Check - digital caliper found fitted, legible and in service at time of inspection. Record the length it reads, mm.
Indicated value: 147.98 mm
